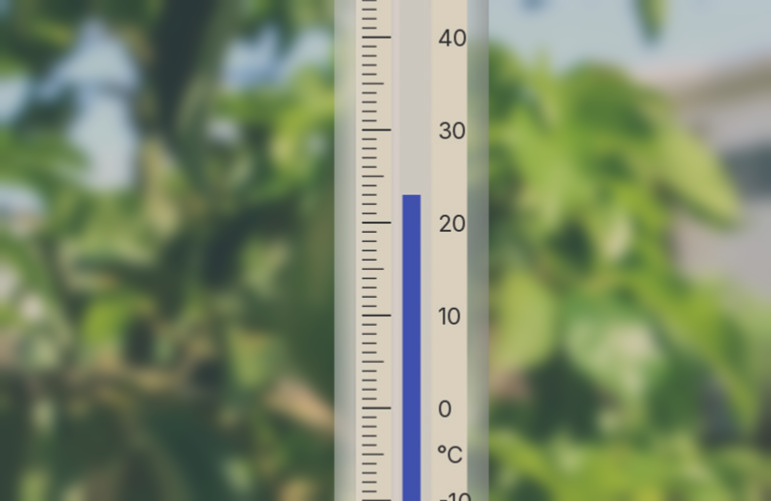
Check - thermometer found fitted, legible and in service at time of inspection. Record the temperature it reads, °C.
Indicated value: 23 °C
